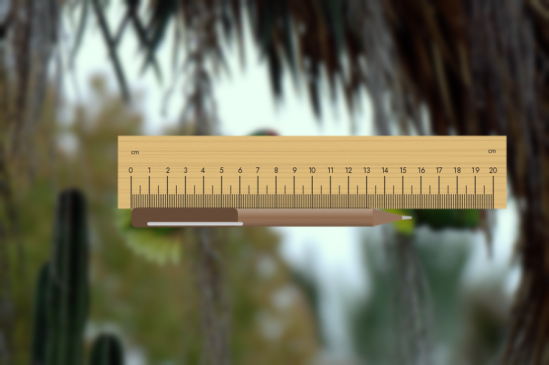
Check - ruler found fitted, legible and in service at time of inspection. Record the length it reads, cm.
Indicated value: 15.5 cm
